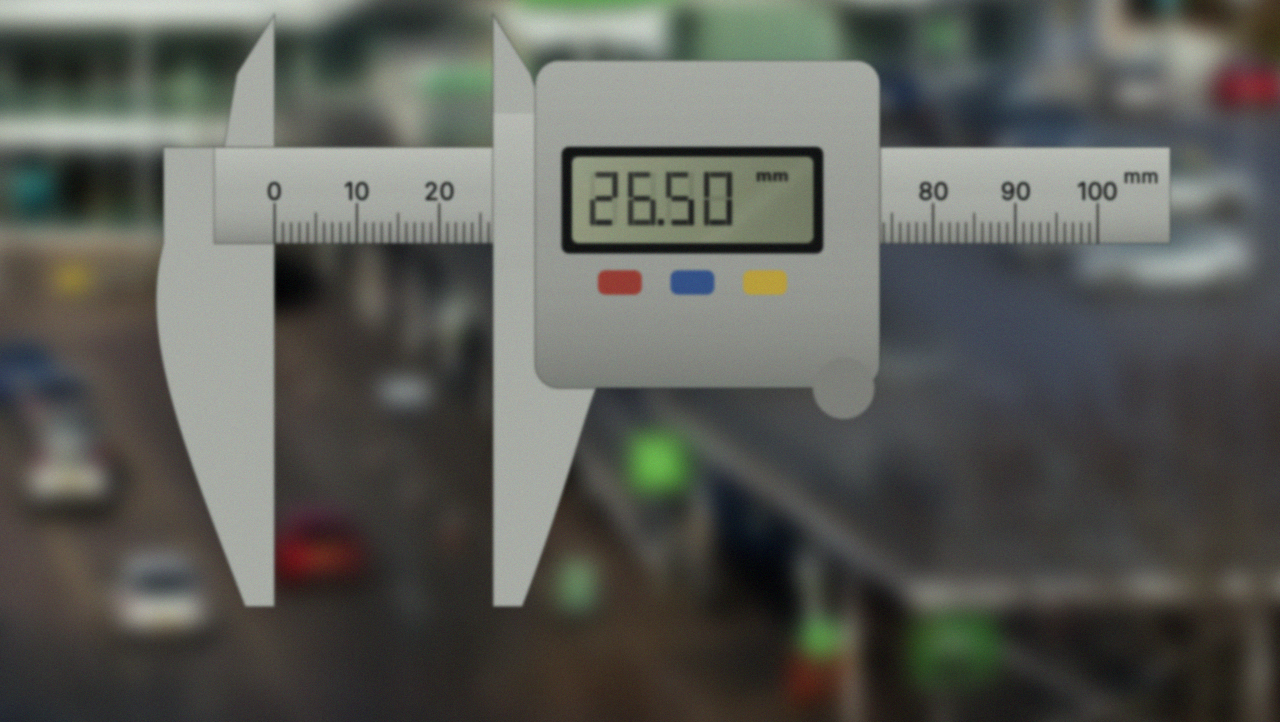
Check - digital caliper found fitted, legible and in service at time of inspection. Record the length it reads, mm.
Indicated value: 26.50 mm
